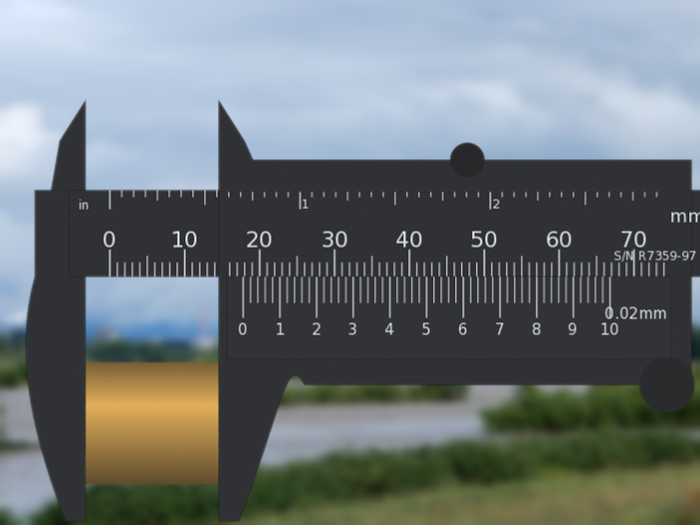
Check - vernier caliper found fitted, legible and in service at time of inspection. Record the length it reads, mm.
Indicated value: 17.8 mm
